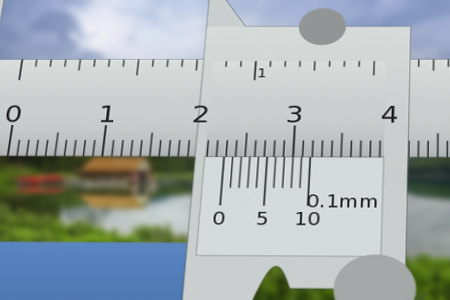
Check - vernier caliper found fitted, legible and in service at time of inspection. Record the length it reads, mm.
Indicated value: 22.8 mm
